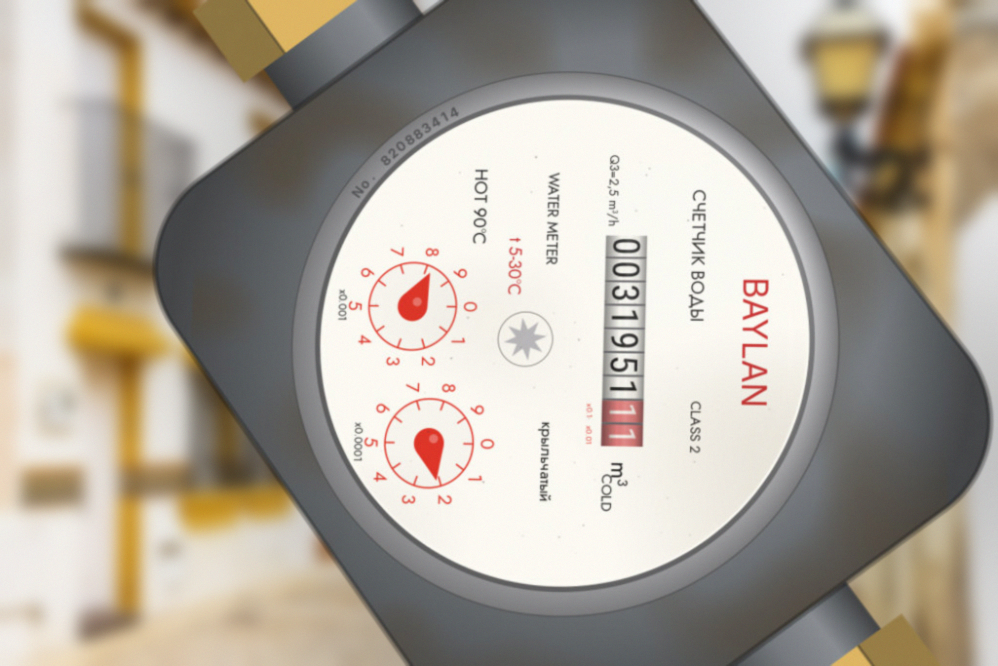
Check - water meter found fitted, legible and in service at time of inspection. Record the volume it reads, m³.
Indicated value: 31951.1182 m³
